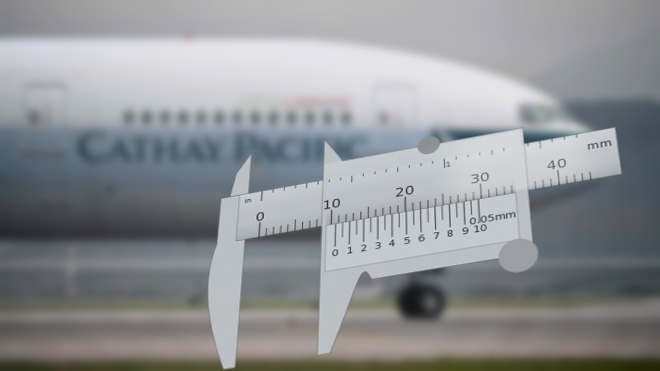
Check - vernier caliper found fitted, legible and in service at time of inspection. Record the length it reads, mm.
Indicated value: 10.6 mm
